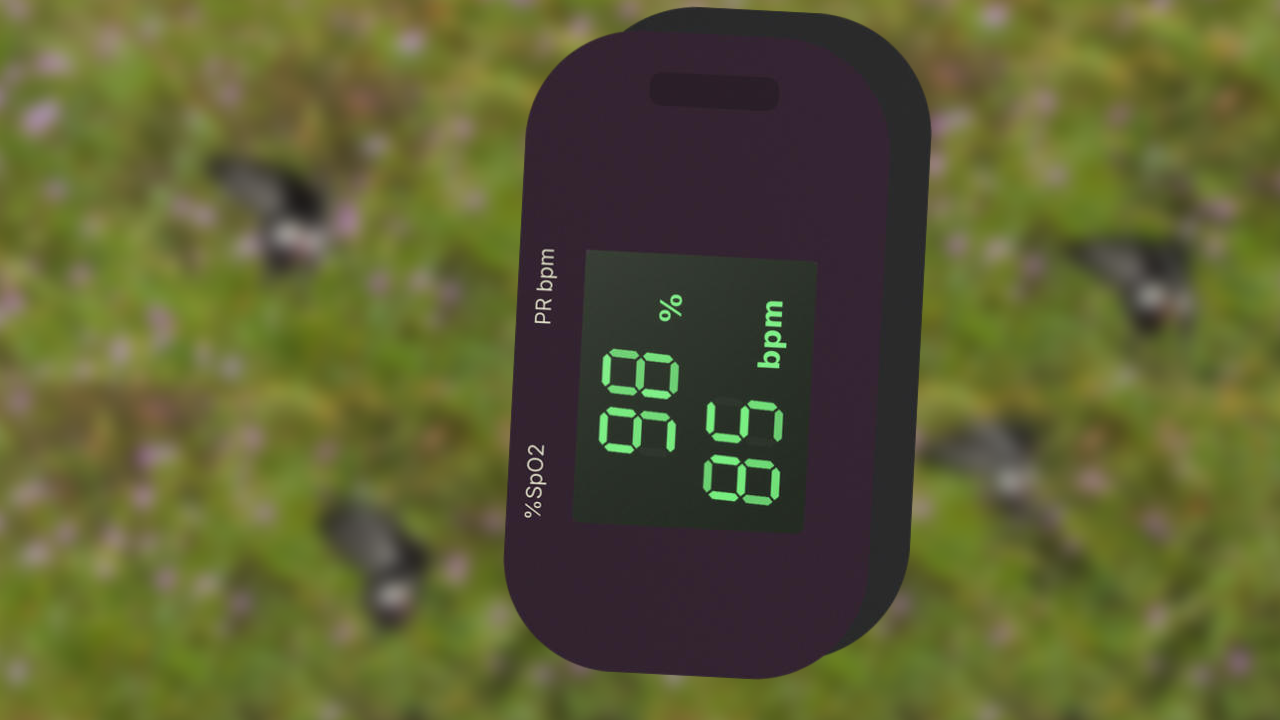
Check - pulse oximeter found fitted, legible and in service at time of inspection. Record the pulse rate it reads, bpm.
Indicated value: 85 bpm
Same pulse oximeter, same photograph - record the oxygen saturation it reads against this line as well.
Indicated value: 98 %
